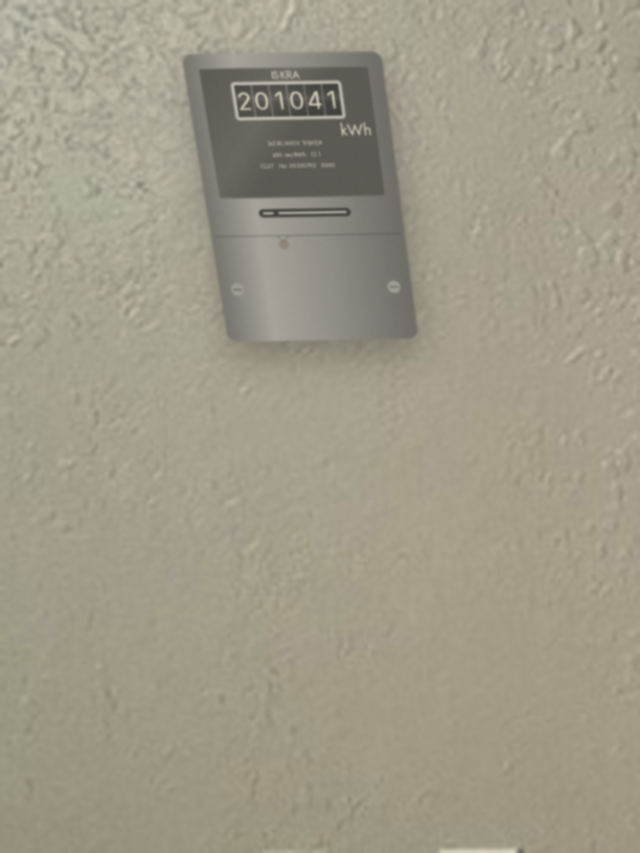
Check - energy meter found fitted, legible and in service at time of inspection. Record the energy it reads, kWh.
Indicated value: 201041 kWh
